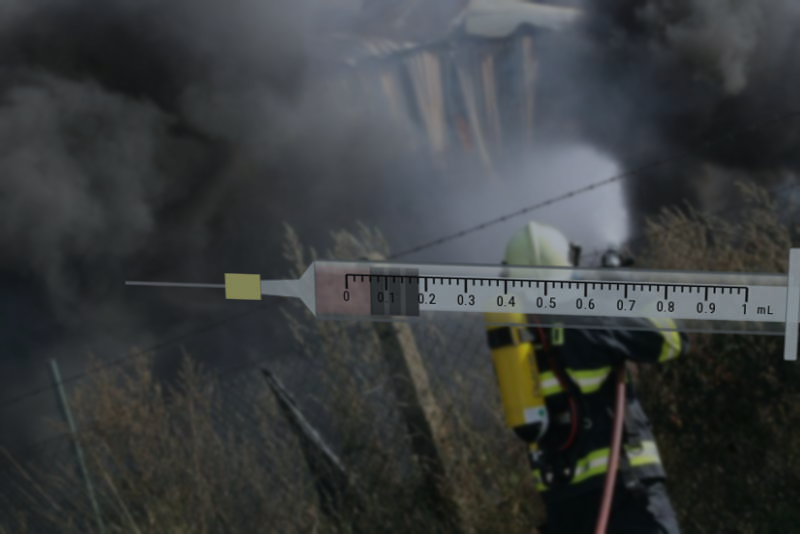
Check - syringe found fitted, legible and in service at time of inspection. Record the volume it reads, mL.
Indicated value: 0.06 mL
